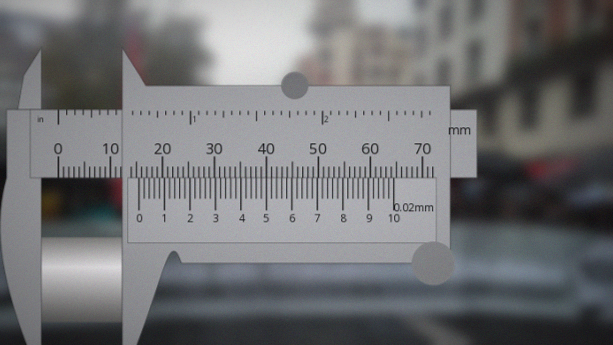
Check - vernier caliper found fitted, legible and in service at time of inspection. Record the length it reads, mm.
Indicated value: 15.5 mm
